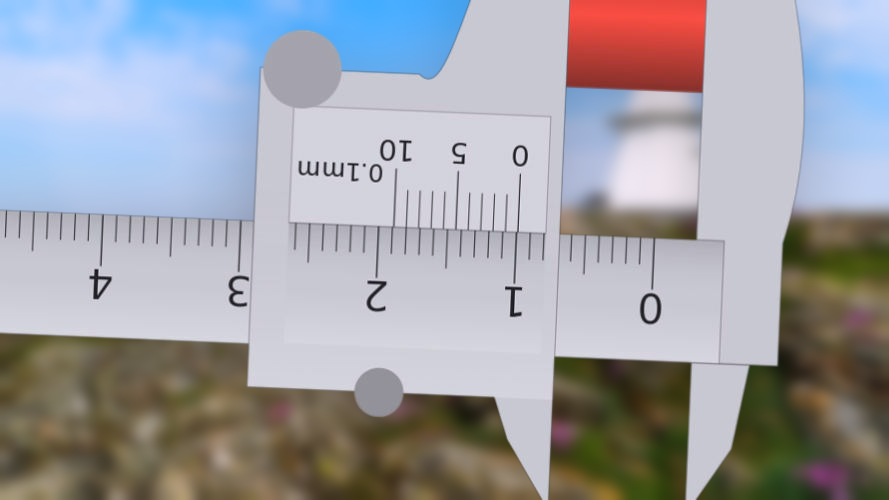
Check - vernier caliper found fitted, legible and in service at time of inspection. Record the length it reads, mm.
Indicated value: 9.9 mm
